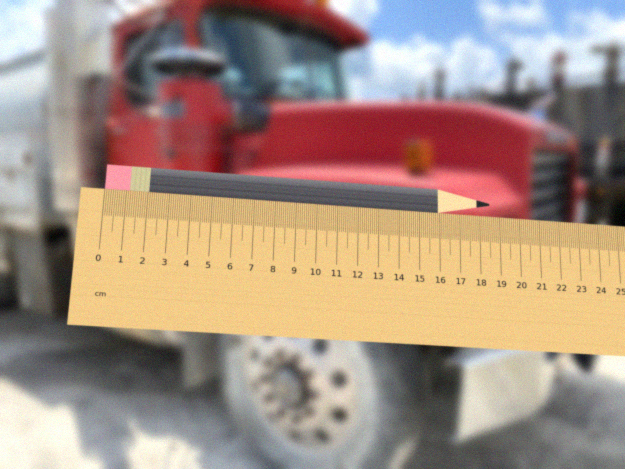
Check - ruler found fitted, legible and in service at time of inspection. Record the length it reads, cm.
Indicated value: 18.5 cm
